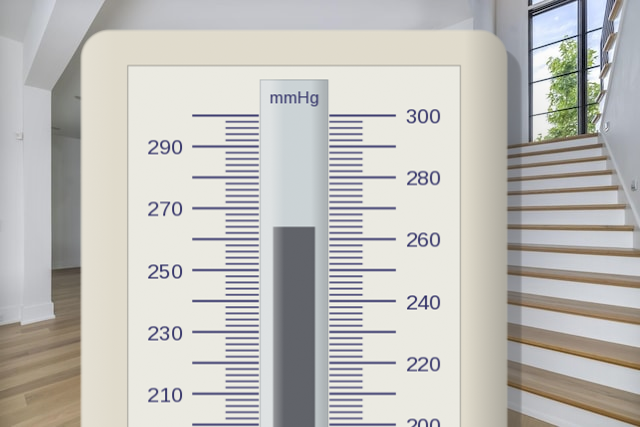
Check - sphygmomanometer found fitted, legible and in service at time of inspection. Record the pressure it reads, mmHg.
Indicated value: 264 mmHg
